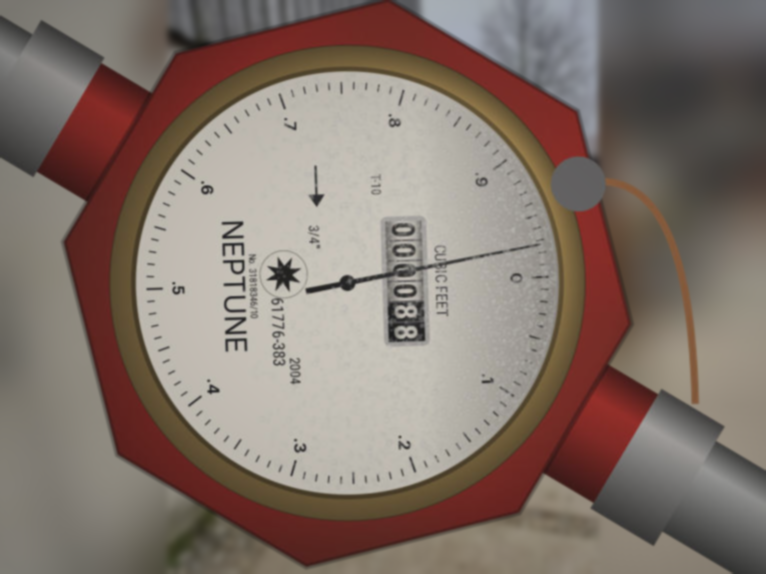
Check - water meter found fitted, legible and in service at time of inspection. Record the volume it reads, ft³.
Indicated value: 87.97 ft³
